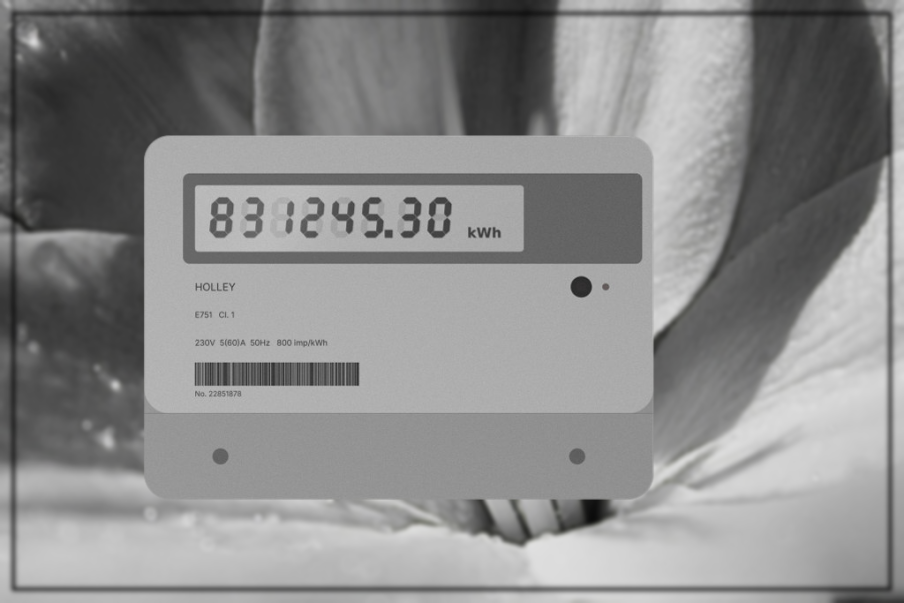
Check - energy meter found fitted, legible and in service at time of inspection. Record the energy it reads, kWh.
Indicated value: 831245.30 kWh
